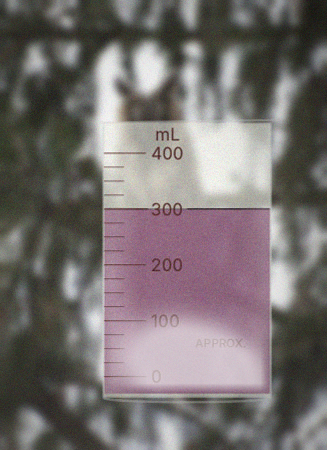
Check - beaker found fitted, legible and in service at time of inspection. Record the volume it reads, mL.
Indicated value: 300 mL
